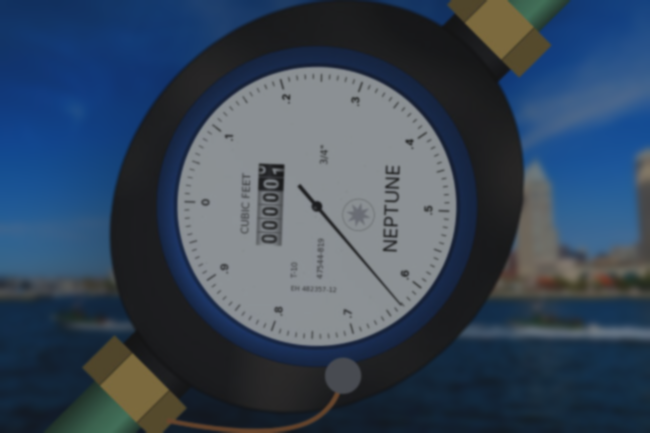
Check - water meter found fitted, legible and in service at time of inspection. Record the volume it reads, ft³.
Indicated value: 0.63 ft³
